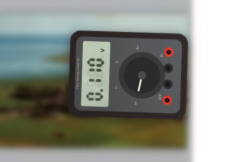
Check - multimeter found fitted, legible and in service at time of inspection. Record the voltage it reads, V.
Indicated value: 0.110 V
